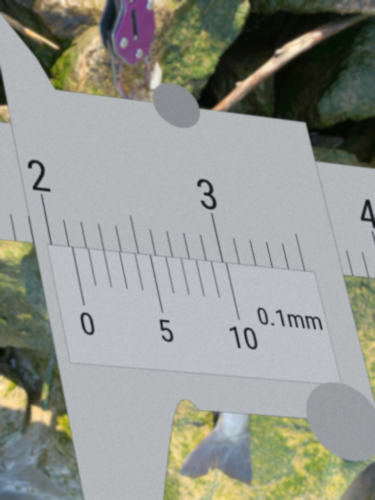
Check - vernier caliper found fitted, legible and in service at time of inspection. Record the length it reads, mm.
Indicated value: 21.2 mm
